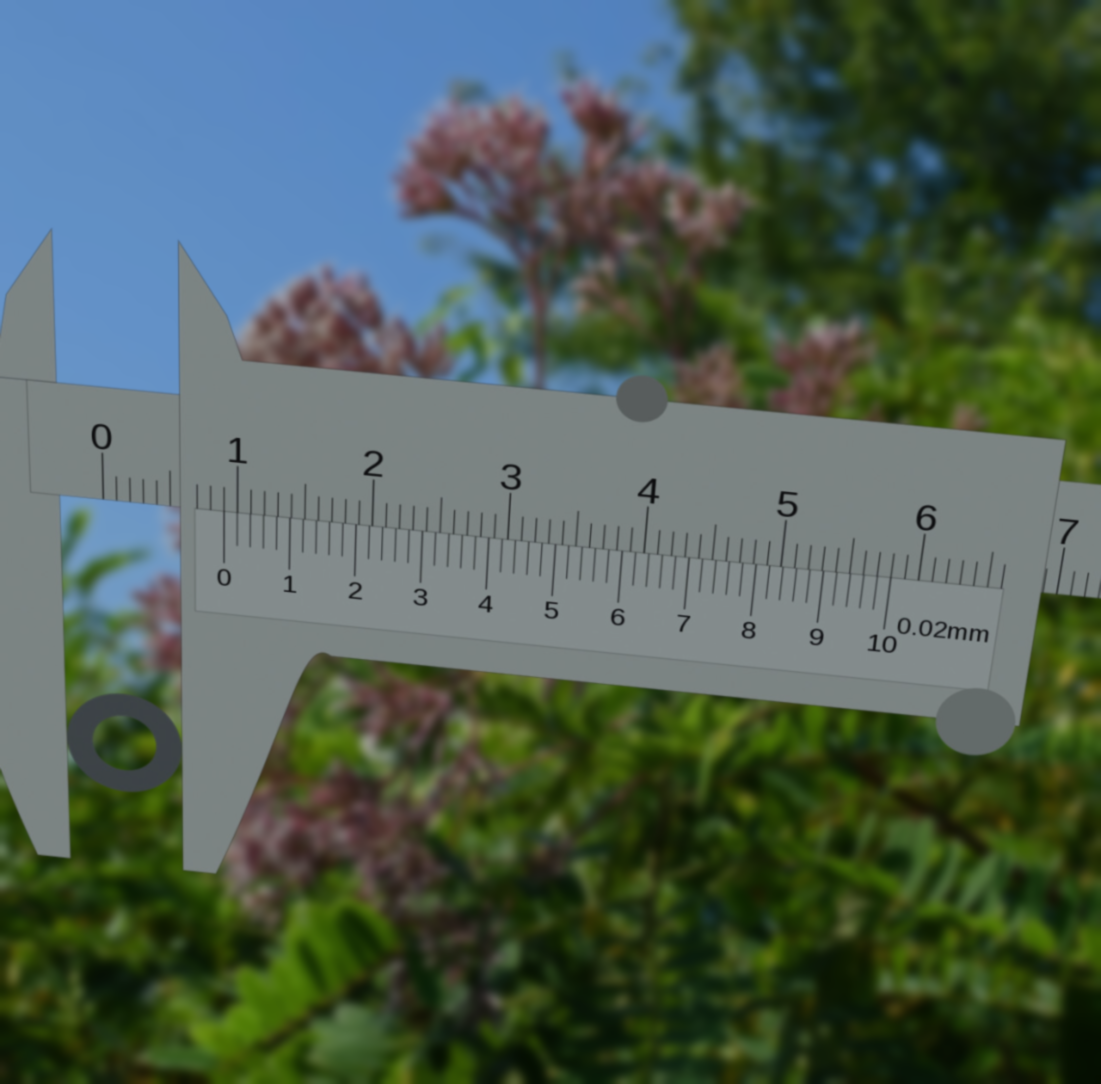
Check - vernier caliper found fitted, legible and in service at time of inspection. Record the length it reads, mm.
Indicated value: 9.0 mm
